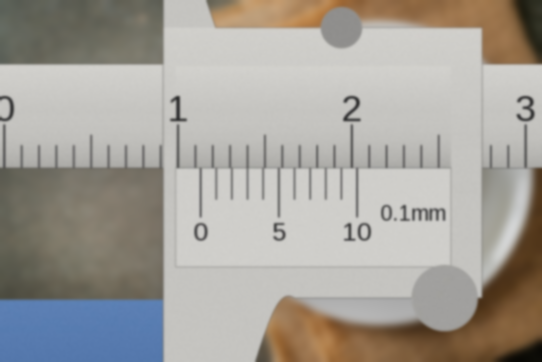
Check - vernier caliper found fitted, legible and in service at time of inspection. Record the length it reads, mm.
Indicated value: 11.3 mm
